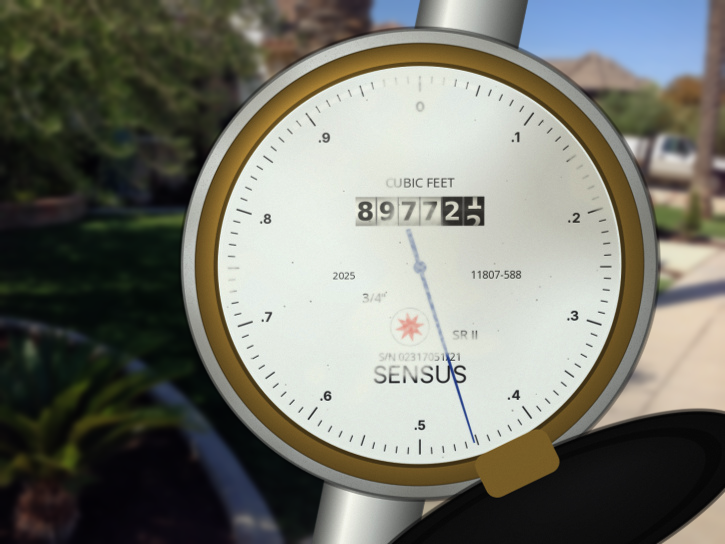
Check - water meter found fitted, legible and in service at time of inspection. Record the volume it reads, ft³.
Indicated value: 897721.45 ft³
